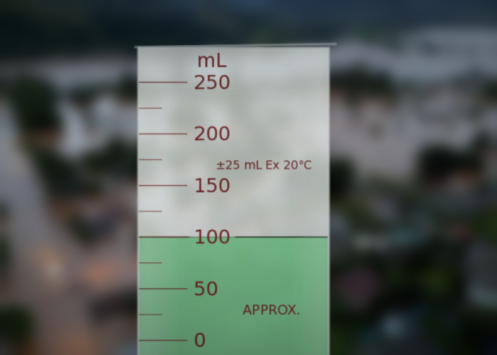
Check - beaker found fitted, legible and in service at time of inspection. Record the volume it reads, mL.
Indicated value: 100 mL
